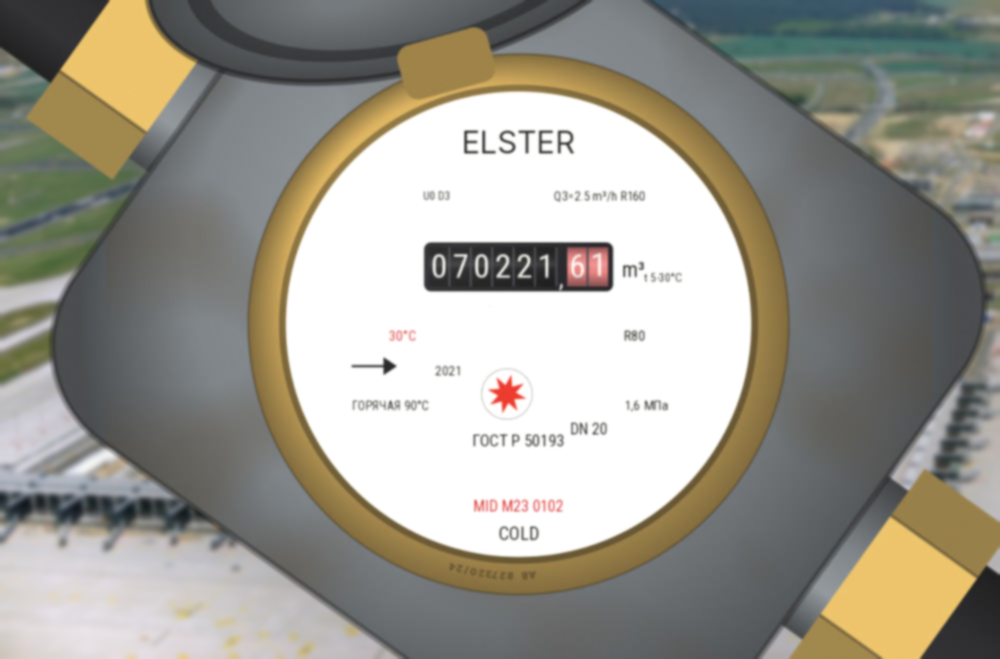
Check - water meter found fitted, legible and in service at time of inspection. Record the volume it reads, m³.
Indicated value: 70221.61 m³
